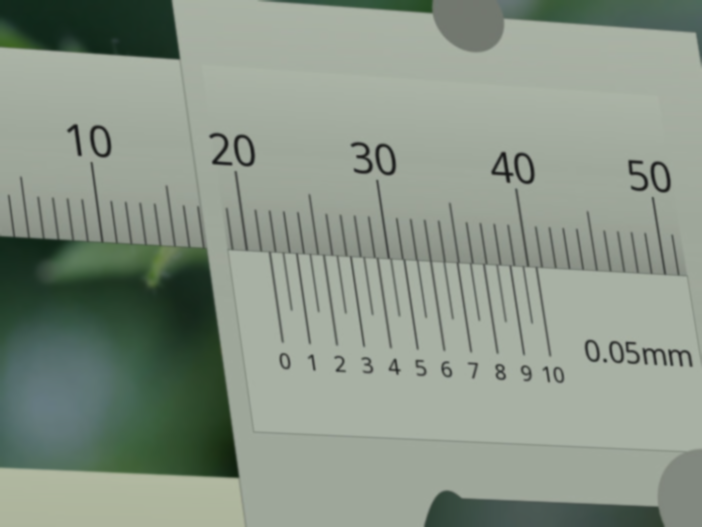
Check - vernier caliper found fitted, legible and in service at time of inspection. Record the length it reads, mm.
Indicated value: 21.6 mm
